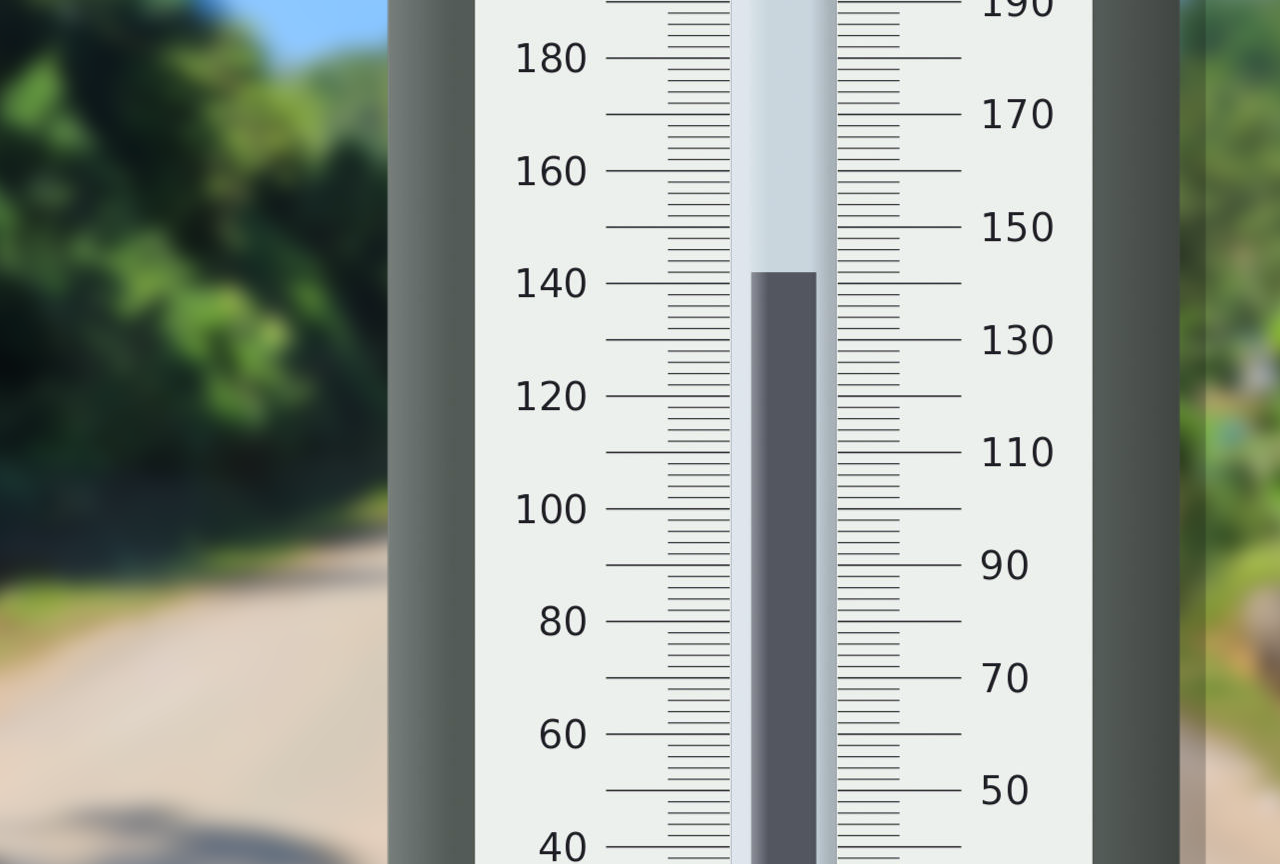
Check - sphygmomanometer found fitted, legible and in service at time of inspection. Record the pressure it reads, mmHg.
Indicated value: 142 mmHg
